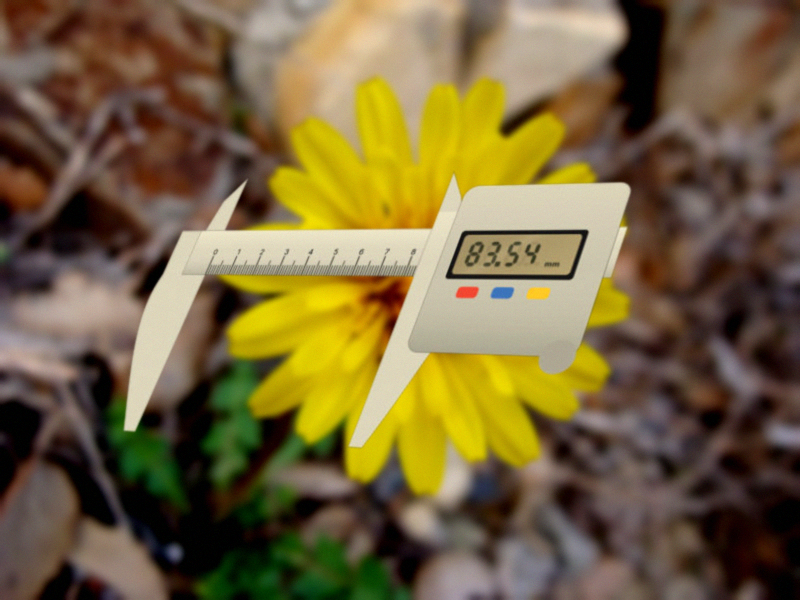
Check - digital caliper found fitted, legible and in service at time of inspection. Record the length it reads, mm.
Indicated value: 83.54 mm
